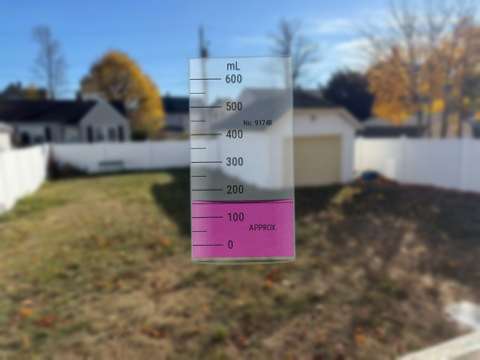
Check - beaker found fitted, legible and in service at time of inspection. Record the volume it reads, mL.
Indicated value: 150 mL
